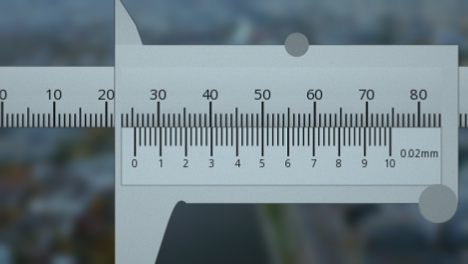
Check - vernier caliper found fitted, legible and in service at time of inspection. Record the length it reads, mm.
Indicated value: 25.5 mm
